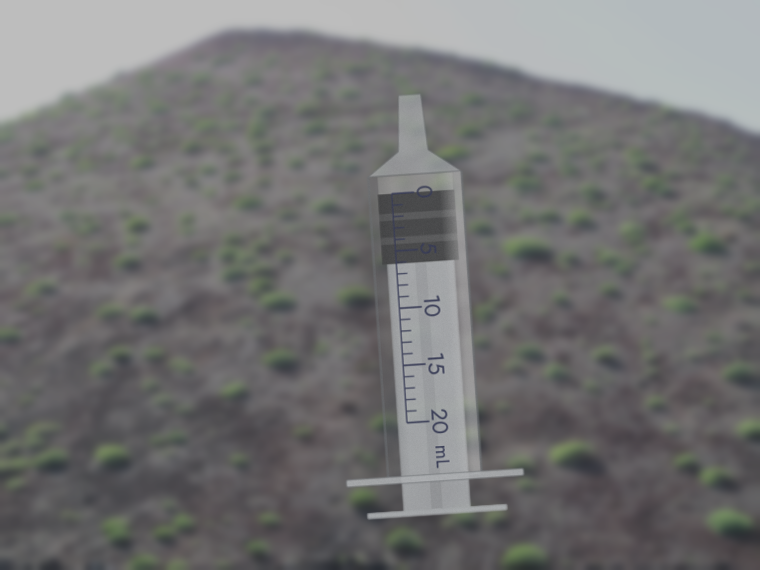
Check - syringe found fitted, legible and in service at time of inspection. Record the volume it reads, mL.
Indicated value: 0 mL
